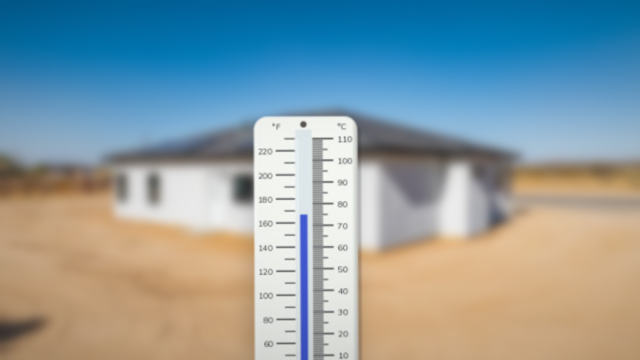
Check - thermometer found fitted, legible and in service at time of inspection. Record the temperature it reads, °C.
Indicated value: 75 °C
